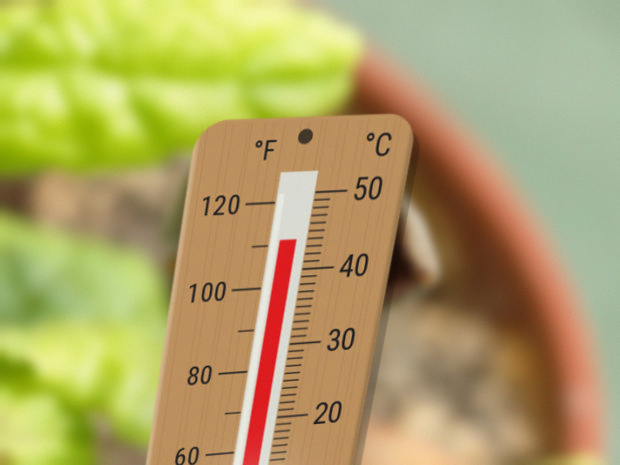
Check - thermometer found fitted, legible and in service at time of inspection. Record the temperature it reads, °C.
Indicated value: 44 °C
